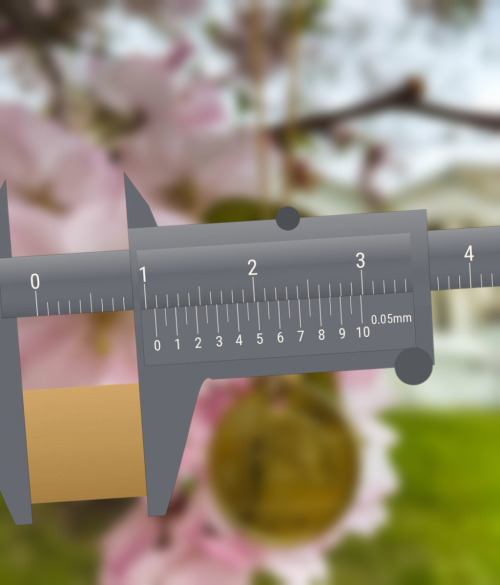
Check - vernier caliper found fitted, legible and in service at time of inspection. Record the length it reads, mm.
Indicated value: 10.8 mm
